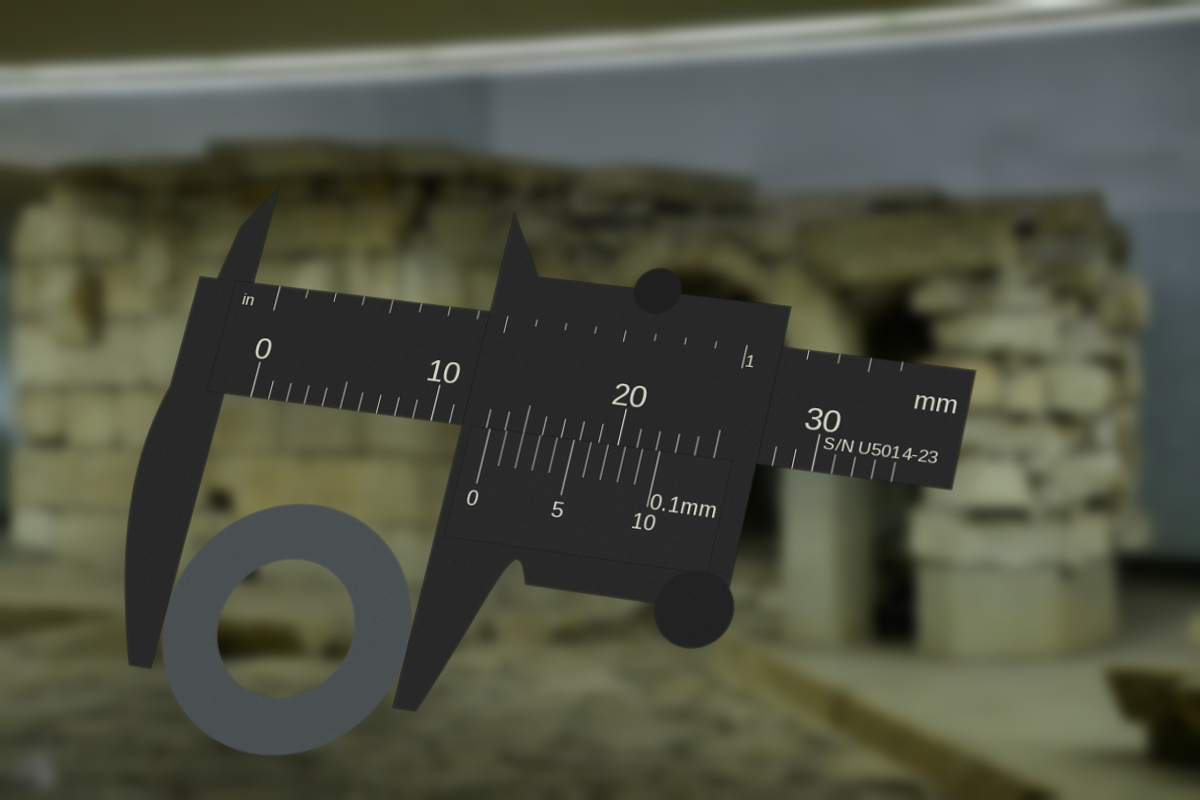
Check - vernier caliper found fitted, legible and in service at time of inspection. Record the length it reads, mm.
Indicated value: 13.2 mm
